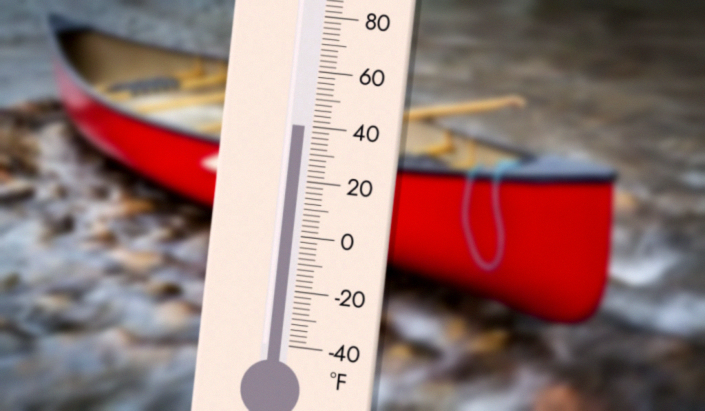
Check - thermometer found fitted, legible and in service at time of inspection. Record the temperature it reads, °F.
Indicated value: 40 °F
